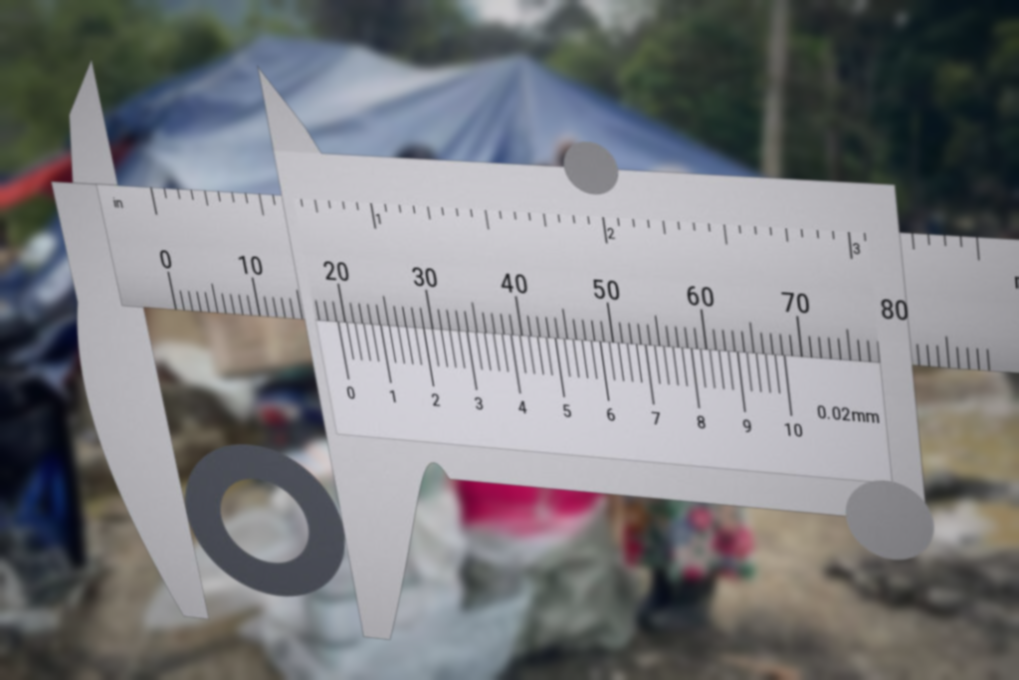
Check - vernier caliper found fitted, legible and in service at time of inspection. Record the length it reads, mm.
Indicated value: 19.2 mm
